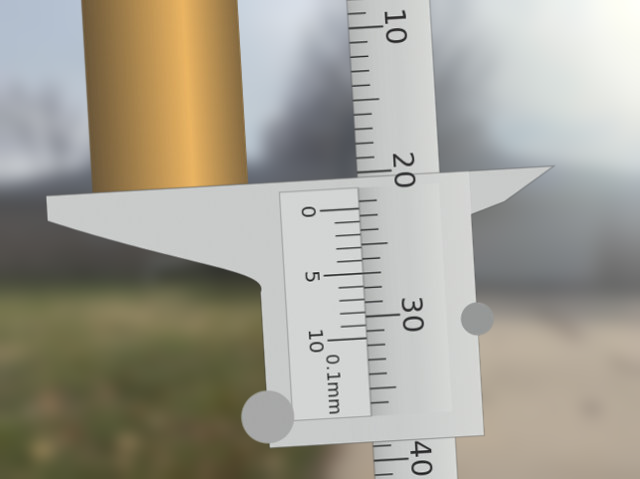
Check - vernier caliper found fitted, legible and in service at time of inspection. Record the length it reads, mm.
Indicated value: 22.5 mm
